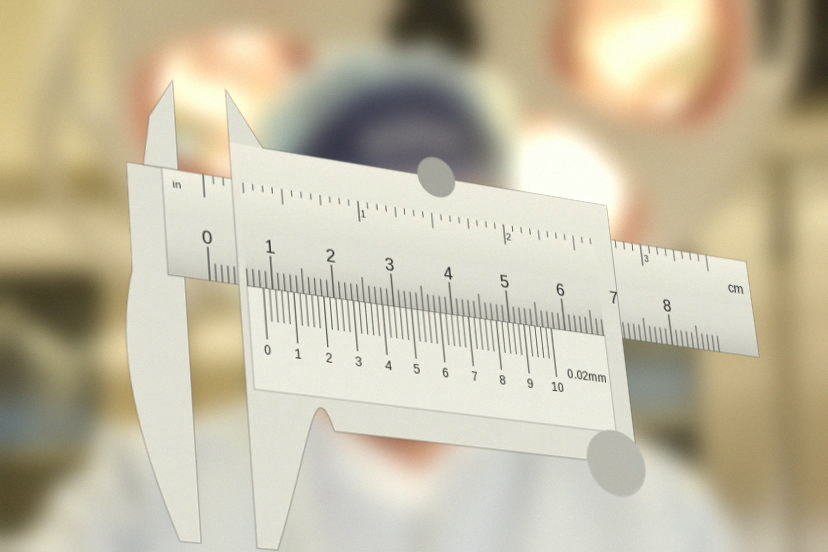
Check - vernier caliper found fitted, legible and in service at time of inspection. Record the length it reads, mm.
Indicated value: 8.5 mm
